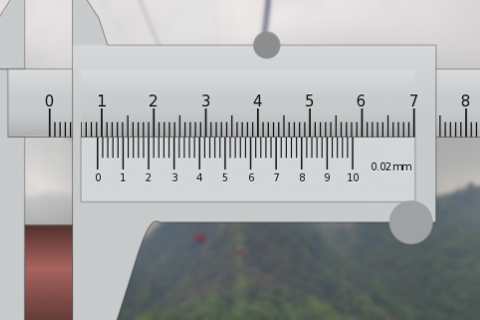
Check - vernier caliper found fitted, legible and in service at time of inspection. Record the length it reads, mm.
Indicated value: 9.2 mm
